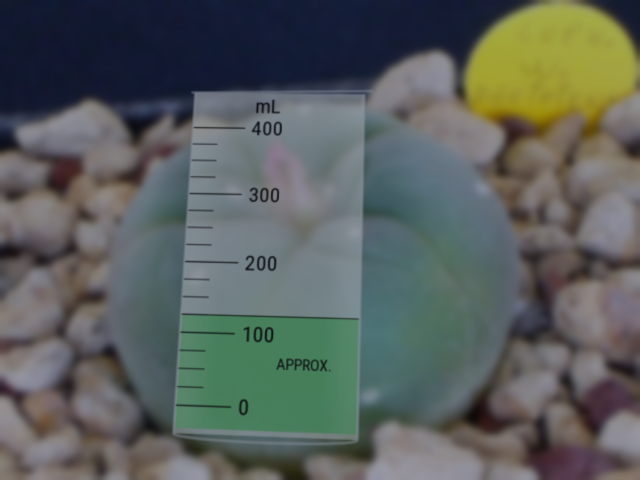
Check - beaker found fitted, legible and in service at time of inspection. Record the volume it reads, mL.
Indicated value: 125 mL
